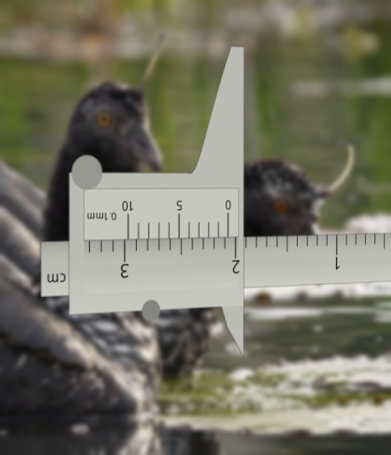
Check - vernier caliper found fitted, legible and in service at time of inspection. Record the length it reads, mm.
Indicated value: 20.7 mm
